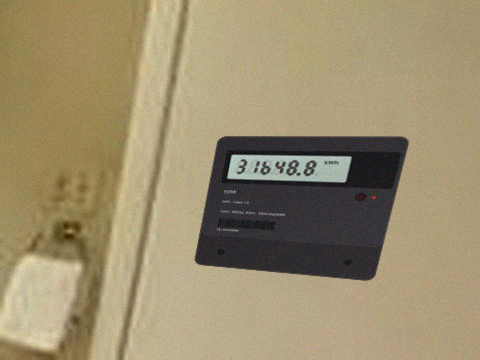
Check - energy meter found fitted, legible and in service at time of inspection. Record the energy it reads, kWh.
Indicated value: 31648.8 kWh
